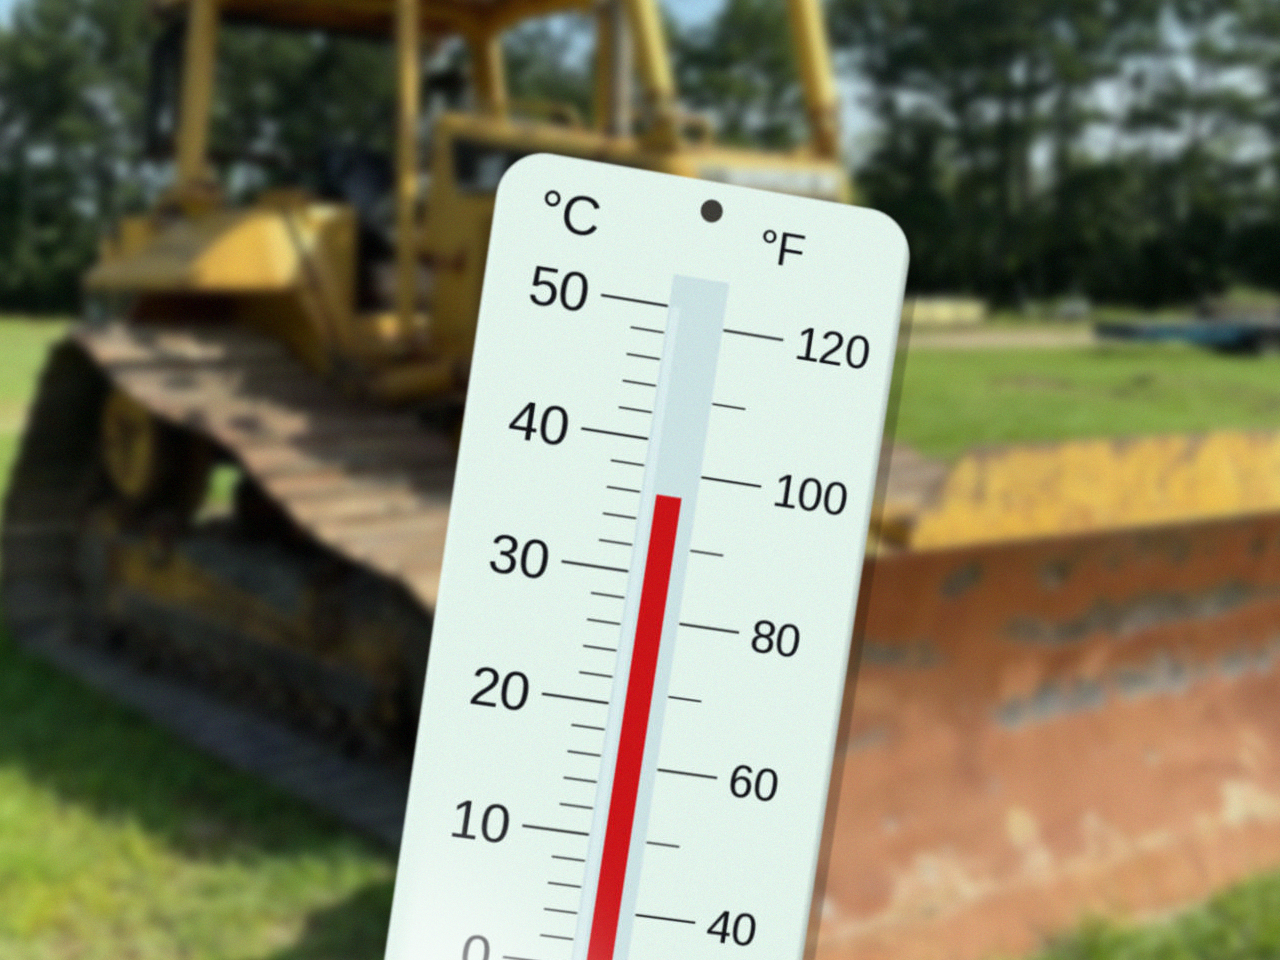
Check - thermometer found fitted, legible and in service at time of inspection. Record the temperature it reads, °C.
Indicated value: 36 °C
